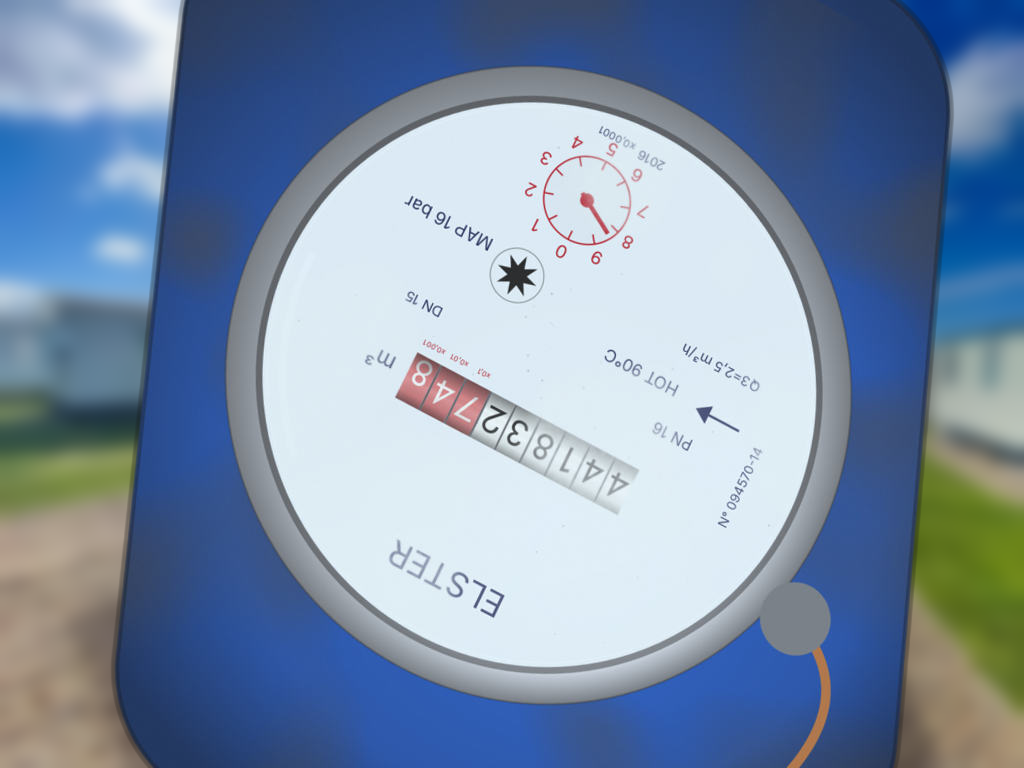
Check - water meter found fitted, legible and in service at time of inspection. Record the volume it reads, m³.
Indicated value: 441832.7478 m³
